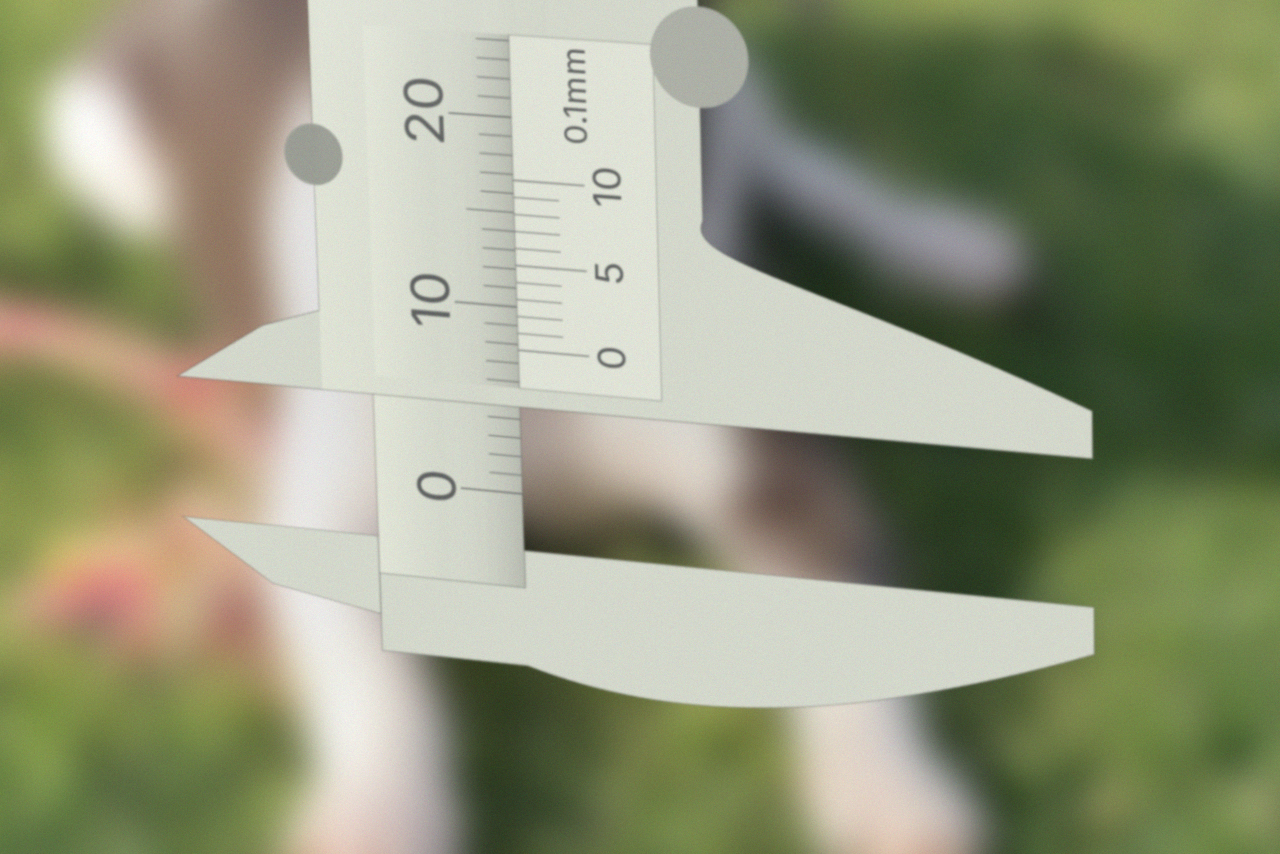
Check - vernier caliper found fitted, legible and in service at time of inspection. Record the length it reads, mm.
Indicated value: 7.7 mm
